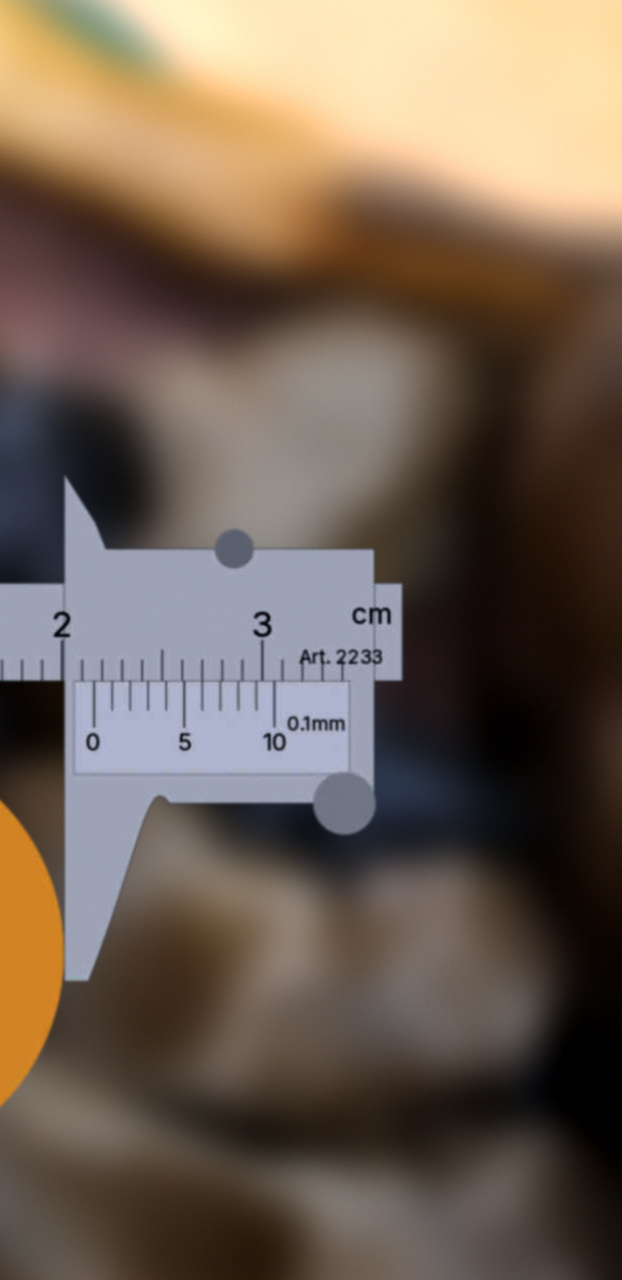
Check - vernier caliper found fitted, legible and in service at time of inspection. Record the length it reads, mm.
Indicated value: 21.6 mm
